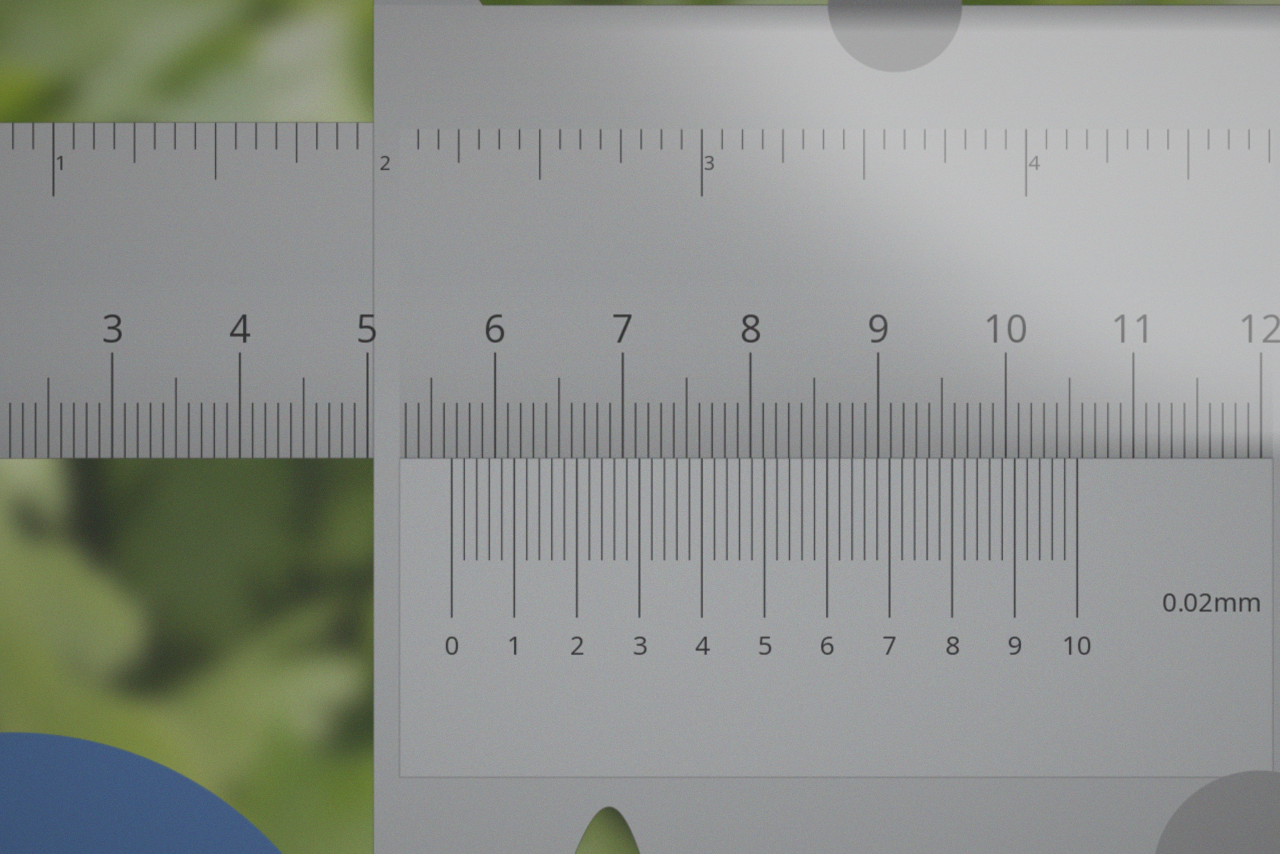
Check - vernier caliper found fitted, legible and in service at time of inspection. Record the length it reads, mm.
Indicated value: 56.6 mm
